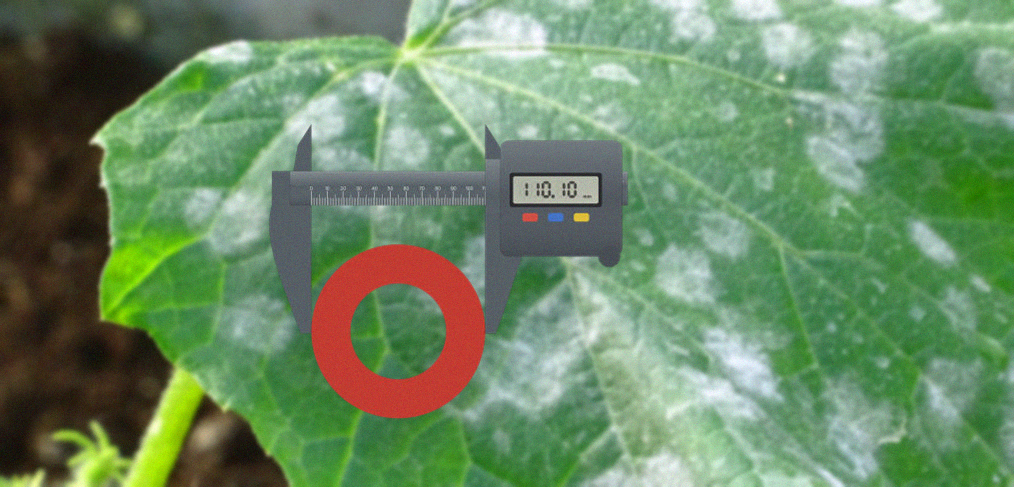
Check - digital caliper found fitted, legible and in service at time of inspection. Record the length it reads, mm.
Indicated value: 110.10 mm
